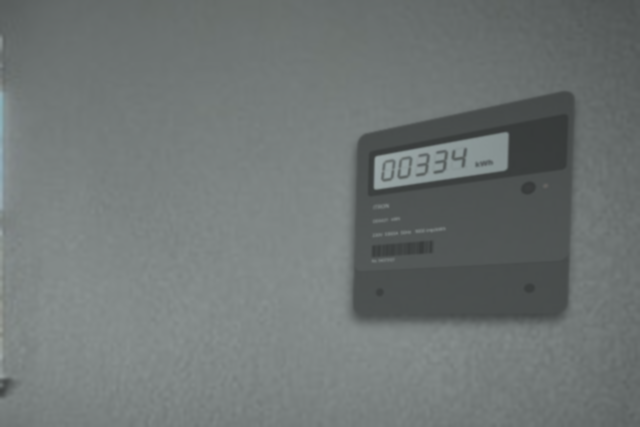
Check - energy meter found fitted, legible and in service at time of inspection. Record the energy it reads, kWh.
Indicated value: 334 kWh
